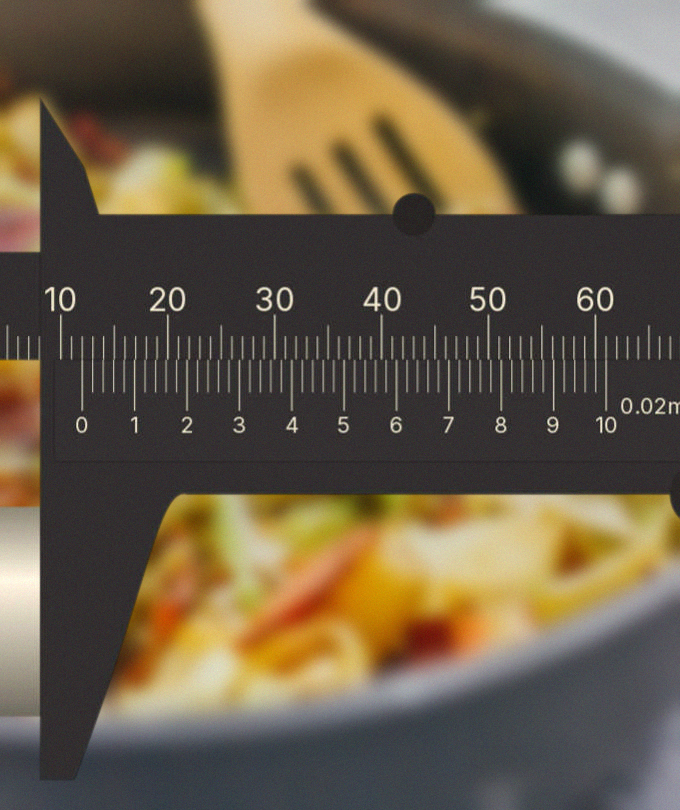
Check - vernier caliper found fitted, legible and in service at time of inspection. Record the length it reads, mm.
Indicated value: 12.0 mm
